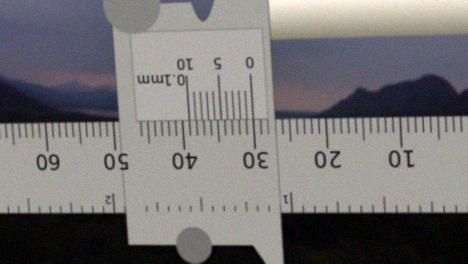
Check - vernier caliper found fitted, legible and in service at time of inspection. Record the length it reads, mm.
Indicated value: 30.0 mm
